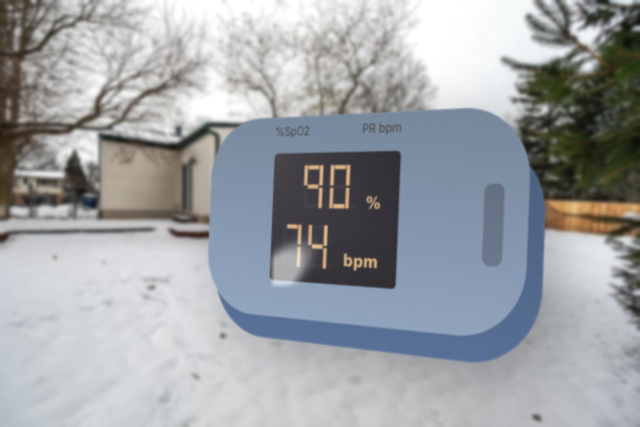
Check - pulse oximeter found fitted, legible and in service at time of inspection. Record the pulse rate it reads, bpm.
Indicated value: 74 bpm
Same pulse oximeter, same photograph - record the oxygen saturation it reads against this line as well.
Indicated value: 90 %
